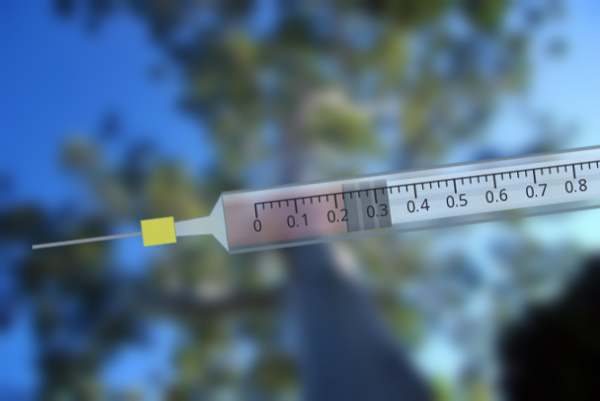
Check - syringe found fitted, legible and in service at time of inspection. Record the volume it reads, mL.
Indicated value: 0.22 mL
